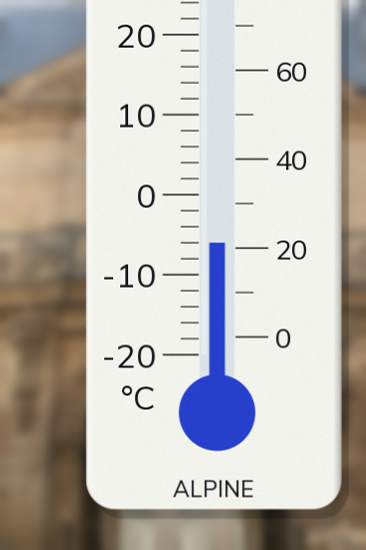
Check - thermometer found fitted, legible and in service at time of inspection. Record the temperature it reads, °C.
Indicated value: -6 °C
